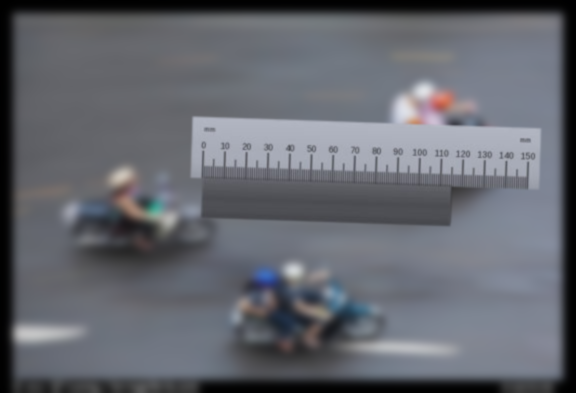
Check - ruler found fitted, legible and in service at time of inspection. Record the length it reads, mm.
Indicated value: 115 mm
